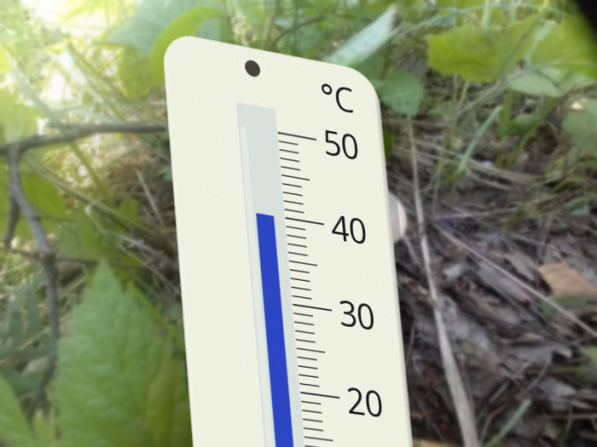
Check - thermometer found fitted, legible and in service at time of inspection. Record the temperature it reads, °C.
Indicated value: 40 °C
